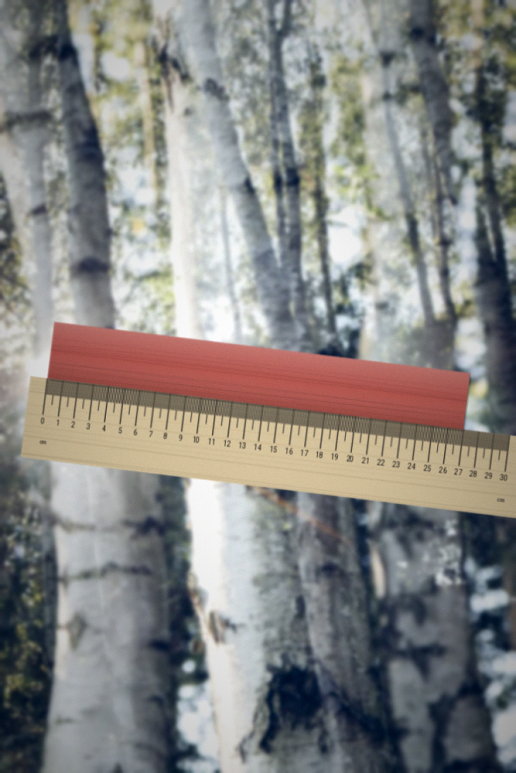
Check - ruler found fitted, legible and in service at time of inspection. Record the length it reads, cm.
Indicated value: 27 cm
